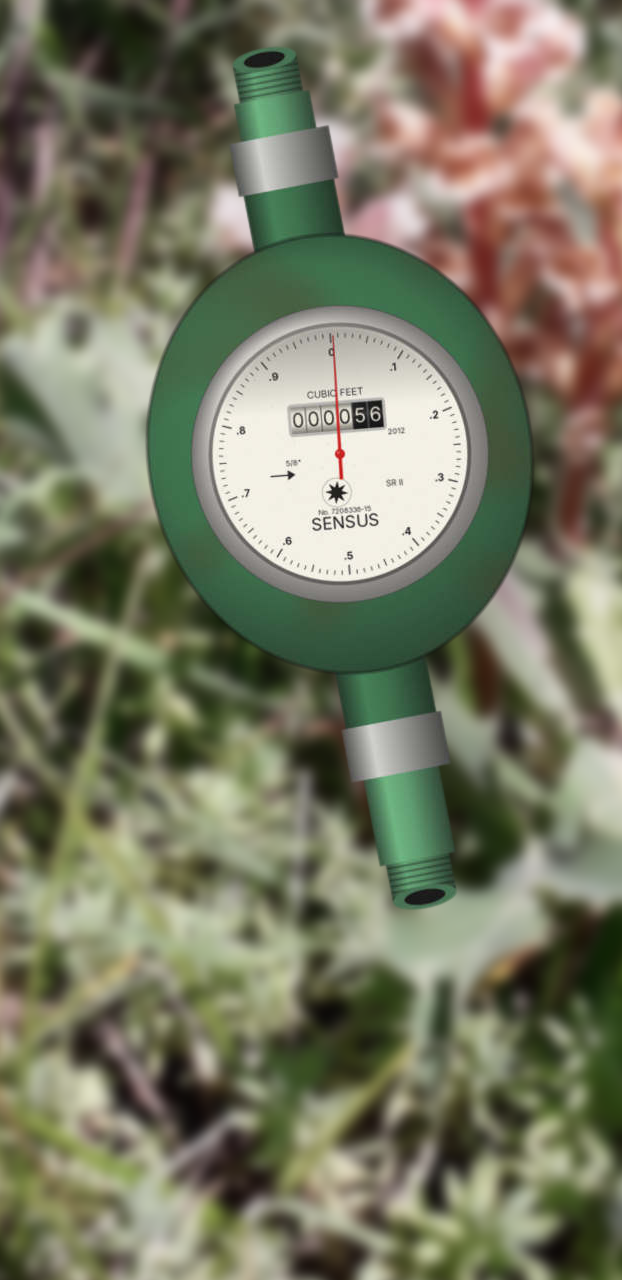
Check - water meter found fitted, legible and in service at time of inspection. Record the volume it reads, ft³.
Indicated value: 56.00 ft³
